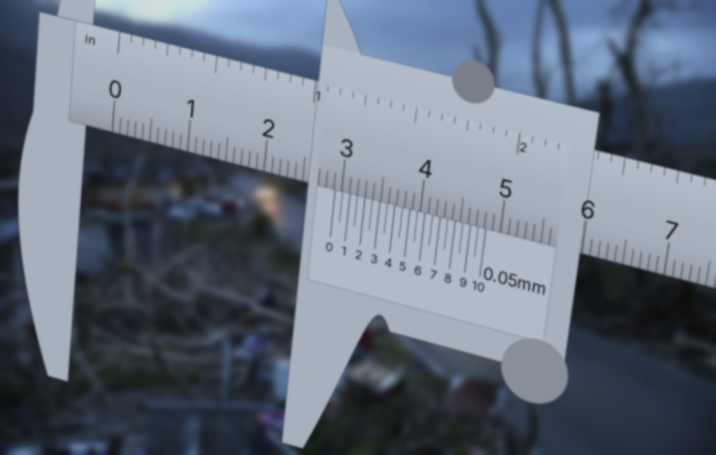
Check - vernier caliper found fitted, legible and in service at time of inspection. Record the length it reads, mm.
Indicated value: 29.2 mm
